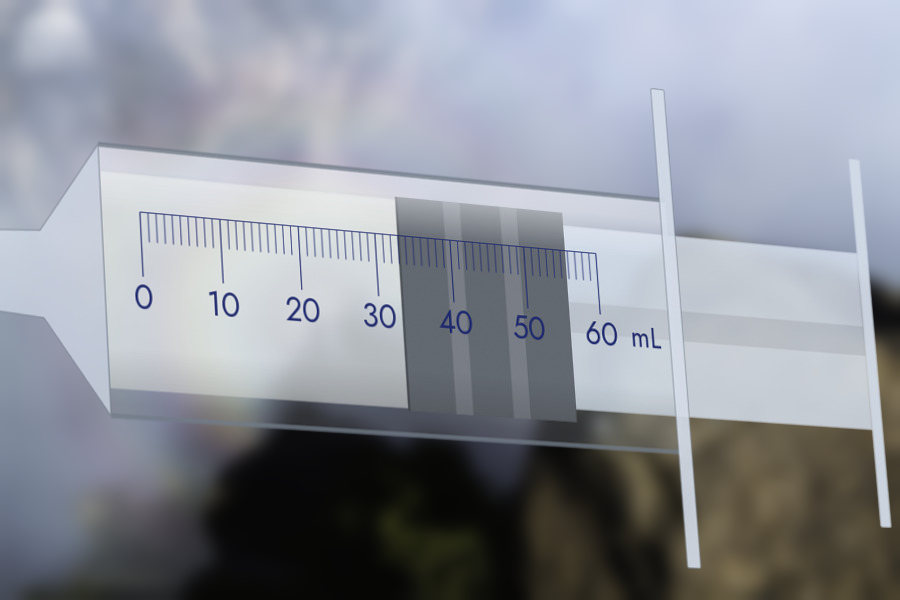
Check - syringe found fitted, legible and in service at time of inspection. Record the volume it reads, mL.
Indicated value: 33 mL
